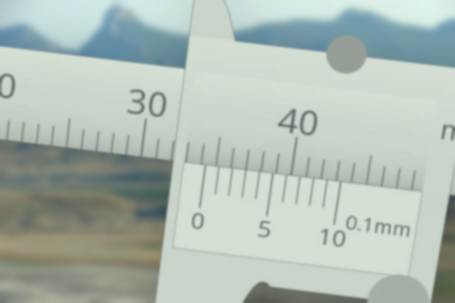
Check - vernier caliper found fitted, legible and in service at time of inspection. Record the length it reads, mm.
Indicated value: 34.3 mm
